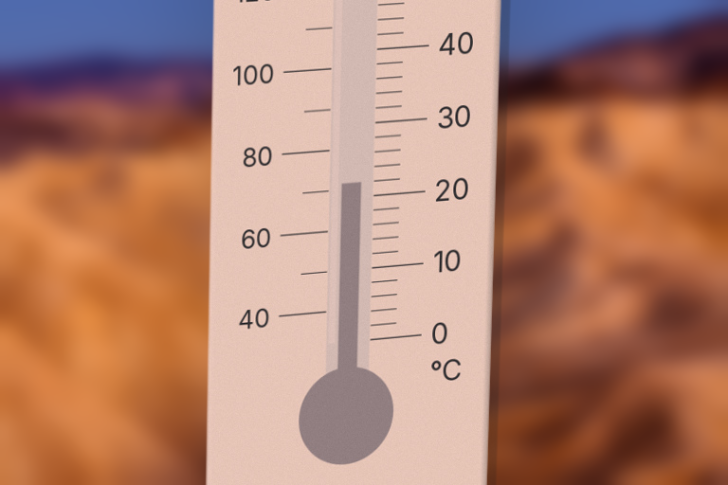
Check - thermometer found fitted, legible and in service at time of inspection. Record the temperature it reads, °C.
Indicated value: 22 °C
